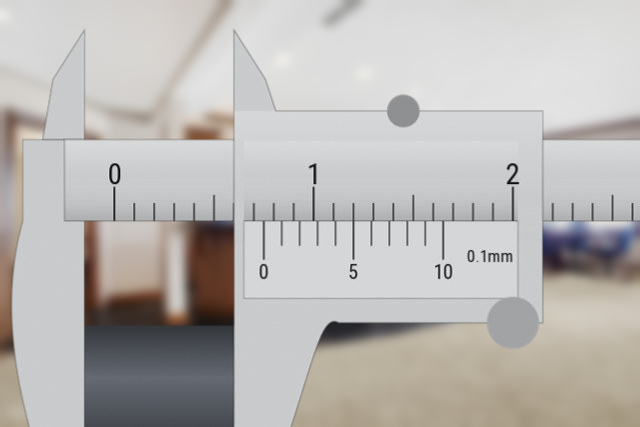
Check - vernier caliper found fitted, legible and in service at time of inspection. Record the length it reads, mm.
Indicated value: 7.5 mm
